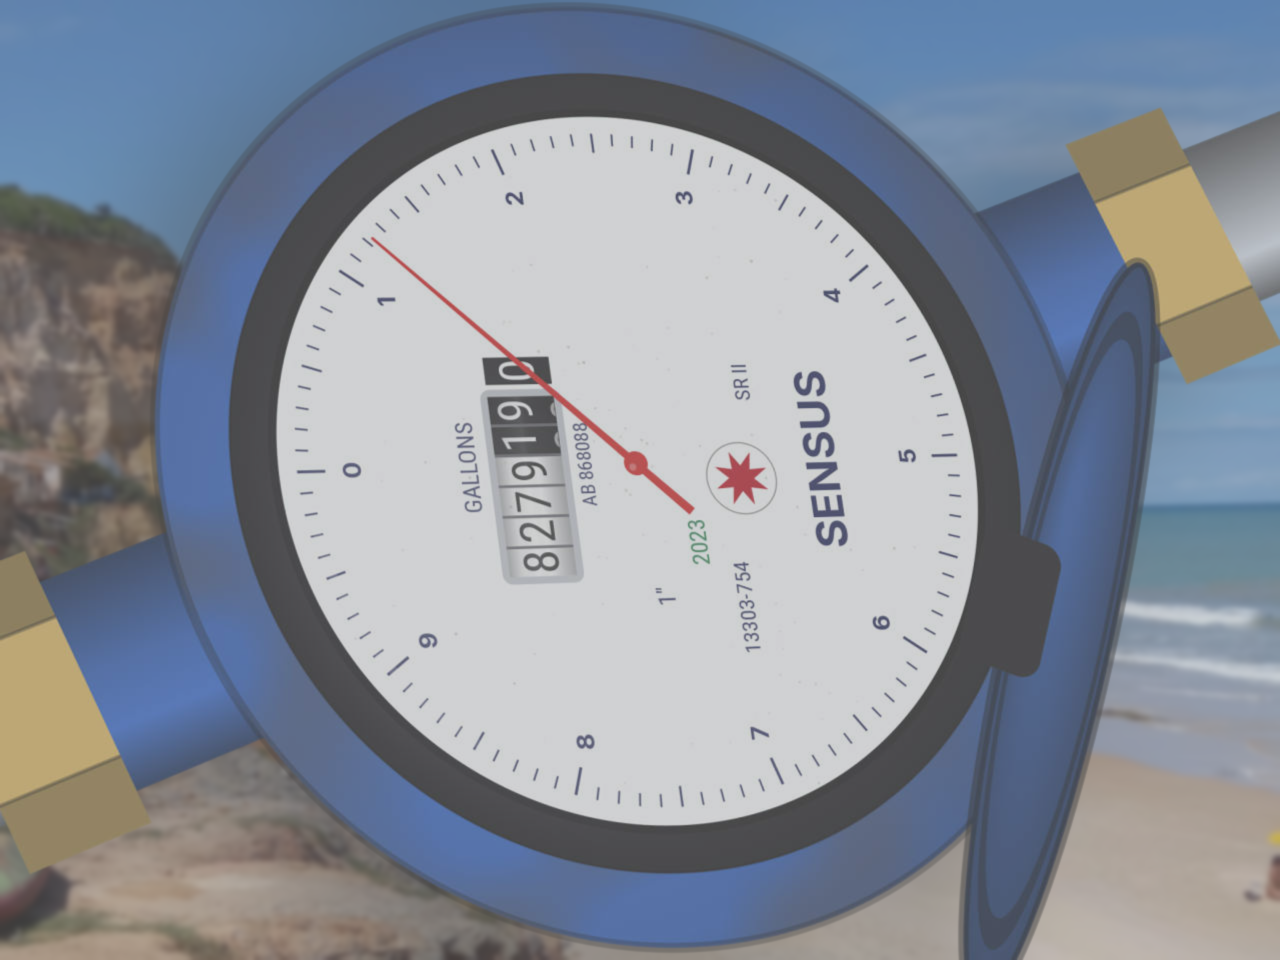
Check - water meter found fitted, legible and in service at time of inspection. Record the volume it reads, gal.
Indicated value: 8279191.2 gal
